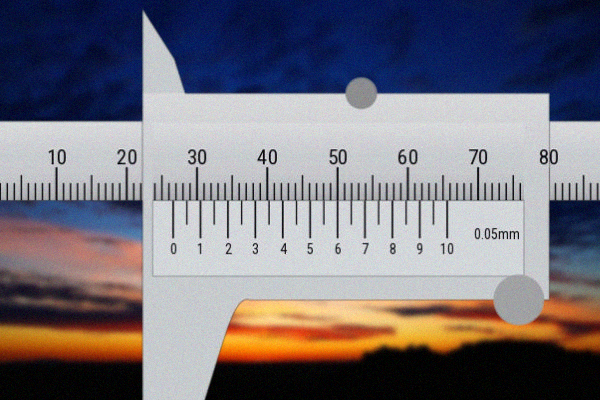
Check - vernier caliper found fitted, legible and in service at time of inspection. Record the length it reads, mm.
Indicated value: 26.6 mm
